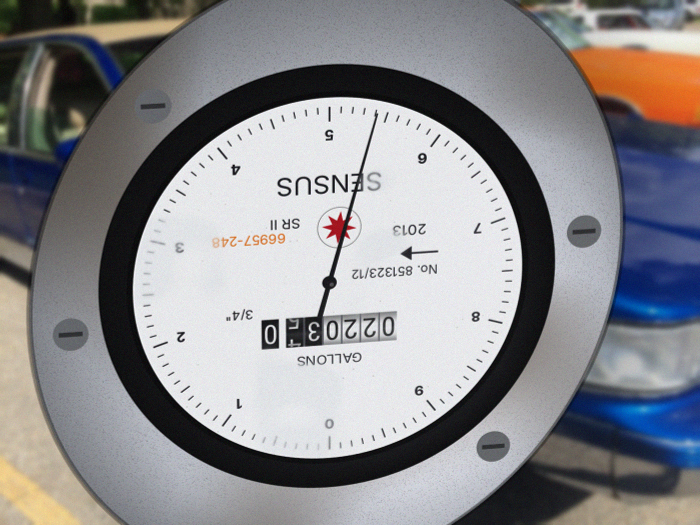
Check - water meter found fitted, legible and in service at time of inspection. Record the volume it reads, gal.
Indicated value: 220345.4 gal
